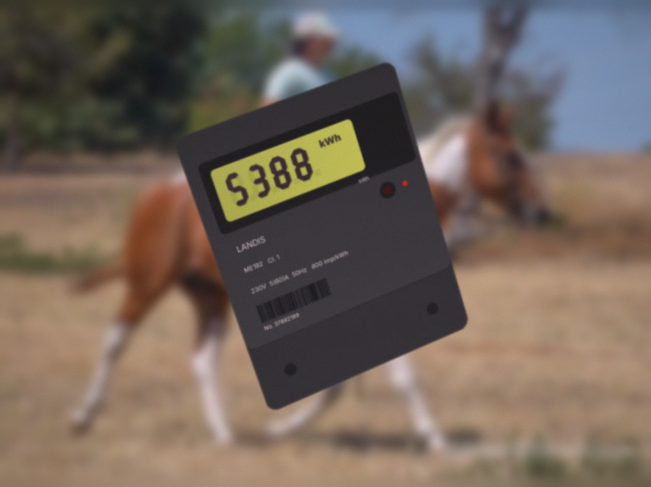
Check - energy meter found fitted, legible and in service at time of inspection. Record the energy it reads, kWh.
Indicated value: 5388 kWh
